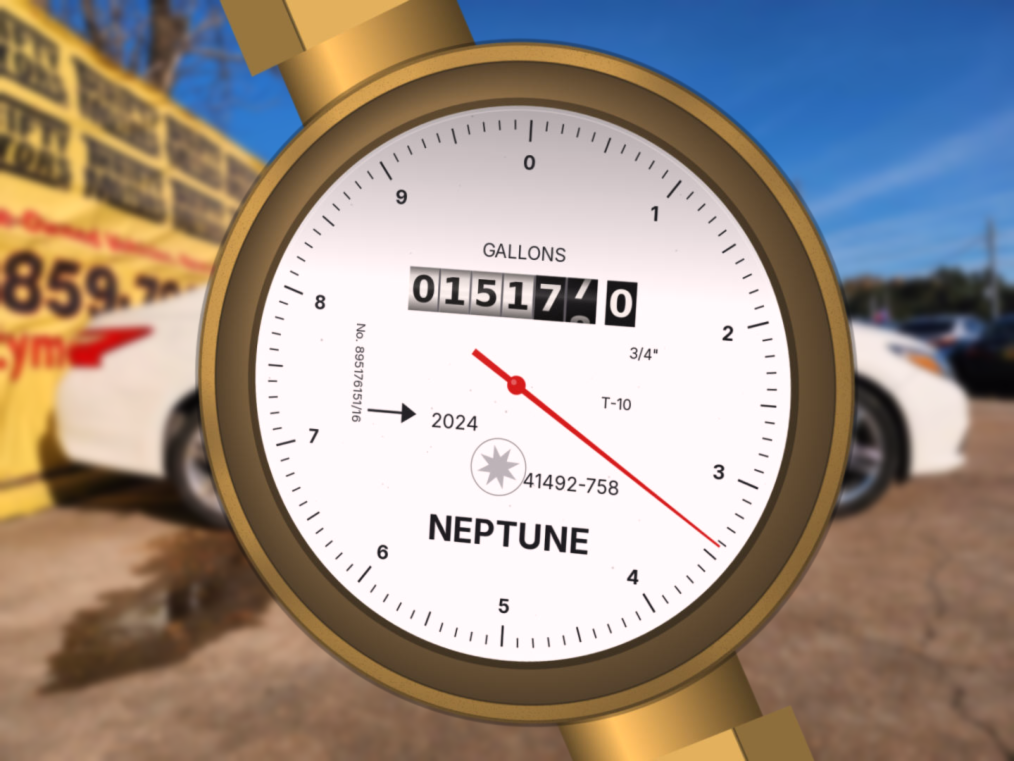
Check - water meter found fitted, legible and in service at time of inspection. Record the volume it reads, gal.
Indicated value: 151773.4 gal
